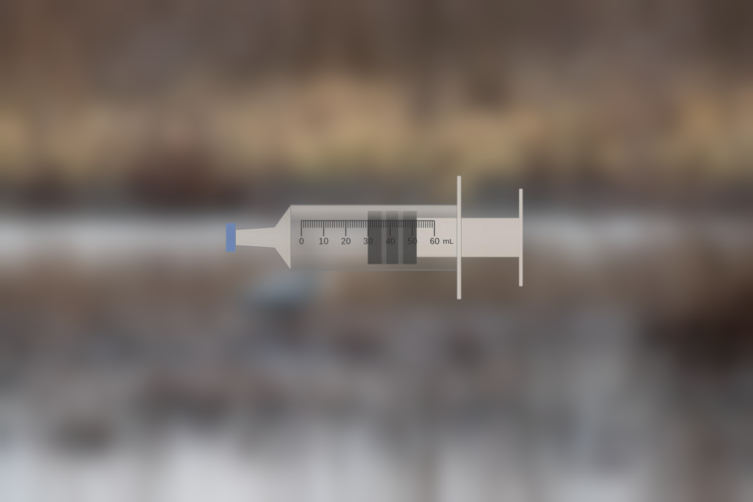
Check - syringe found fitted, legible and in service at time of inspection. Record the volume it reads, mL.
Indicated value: 30 mL
